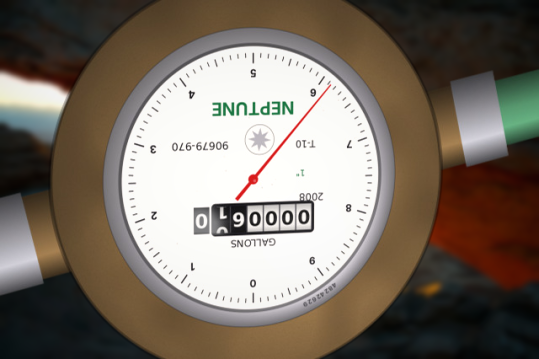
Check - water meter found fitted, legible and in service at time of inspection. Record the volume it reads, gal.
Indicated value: 606.1 gal
